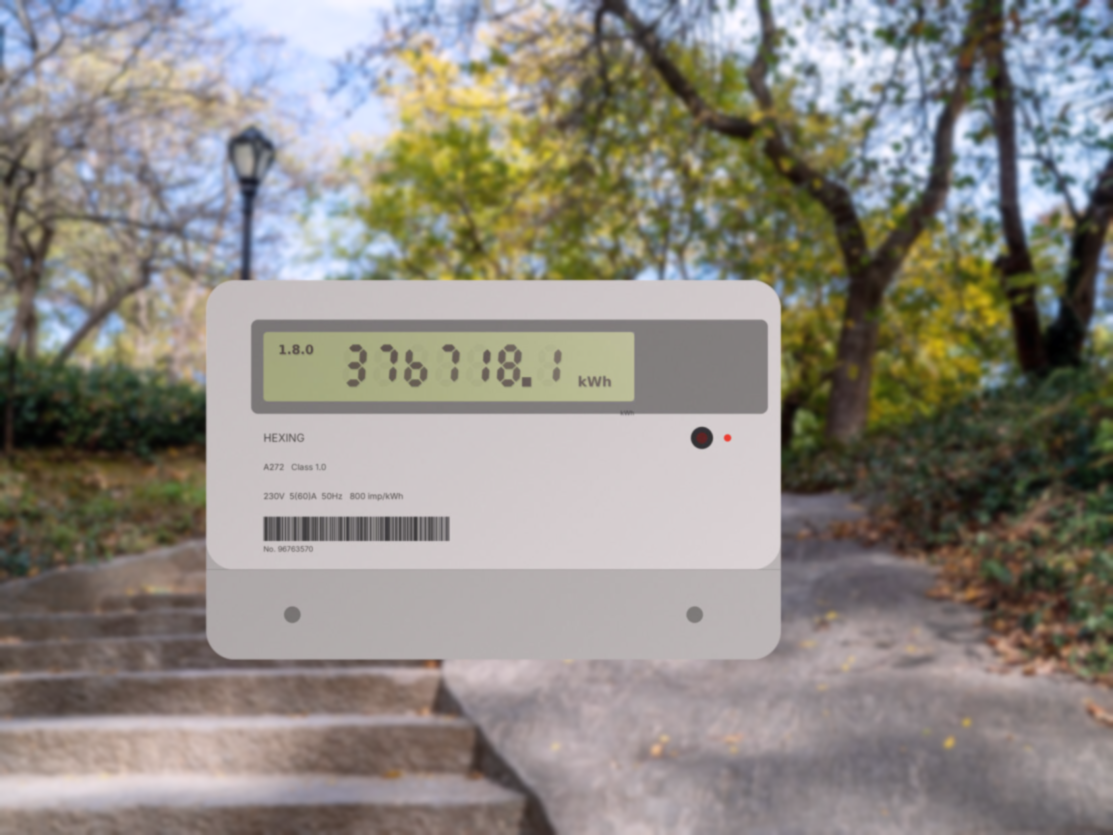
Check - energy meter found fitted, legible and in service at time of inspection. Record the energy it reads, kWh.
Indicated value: 376718.1 kWh
